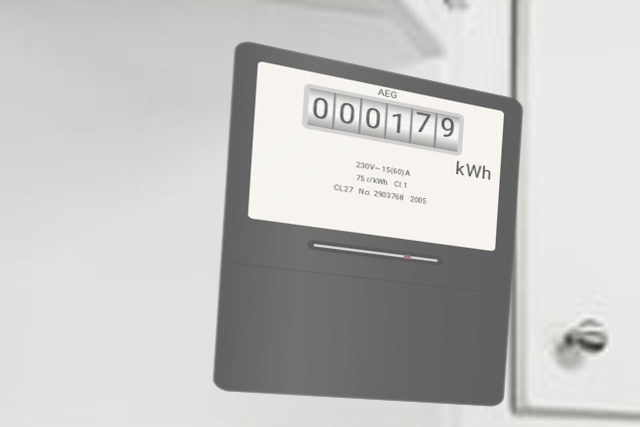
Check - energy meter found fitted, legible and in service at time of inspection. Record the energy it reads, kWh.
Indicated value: 179 kWh
